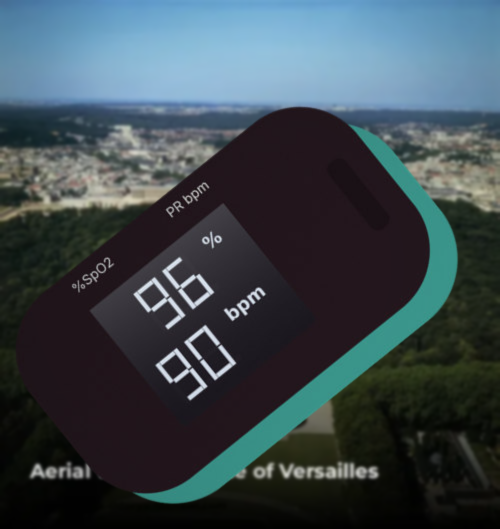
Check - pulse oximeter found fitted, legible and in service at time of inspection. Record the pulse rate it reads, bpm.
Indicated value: 90 bpm
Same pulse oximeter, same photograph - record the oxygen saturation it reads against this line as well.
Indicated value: 96 %
